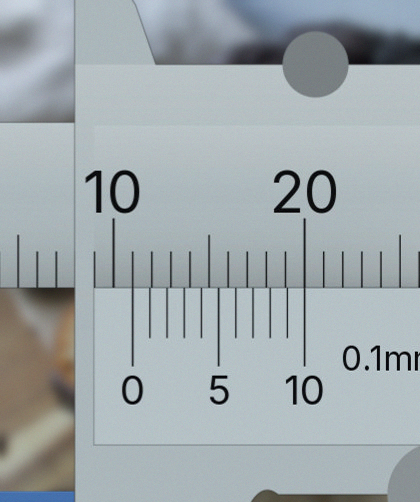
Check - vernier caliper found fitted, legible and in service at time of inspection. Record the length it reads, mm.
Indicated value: 11.0 mm
